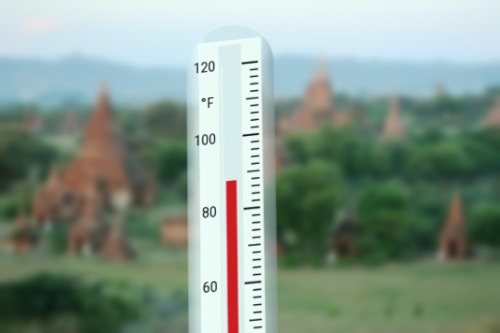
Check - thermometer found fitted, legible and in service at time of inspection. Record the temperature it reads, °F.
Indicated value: 88 °F
